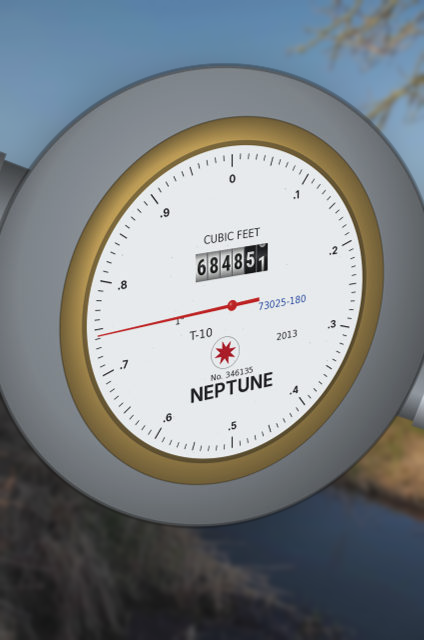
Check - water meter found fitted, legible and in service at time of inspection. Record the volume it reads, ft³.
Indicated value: 684850.74 ft³
